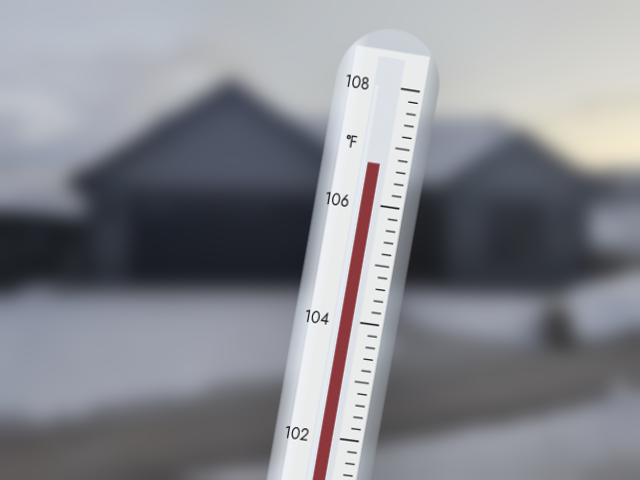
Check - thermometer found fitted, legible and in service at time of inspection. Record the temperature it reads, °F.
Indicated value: 106.7 °F
